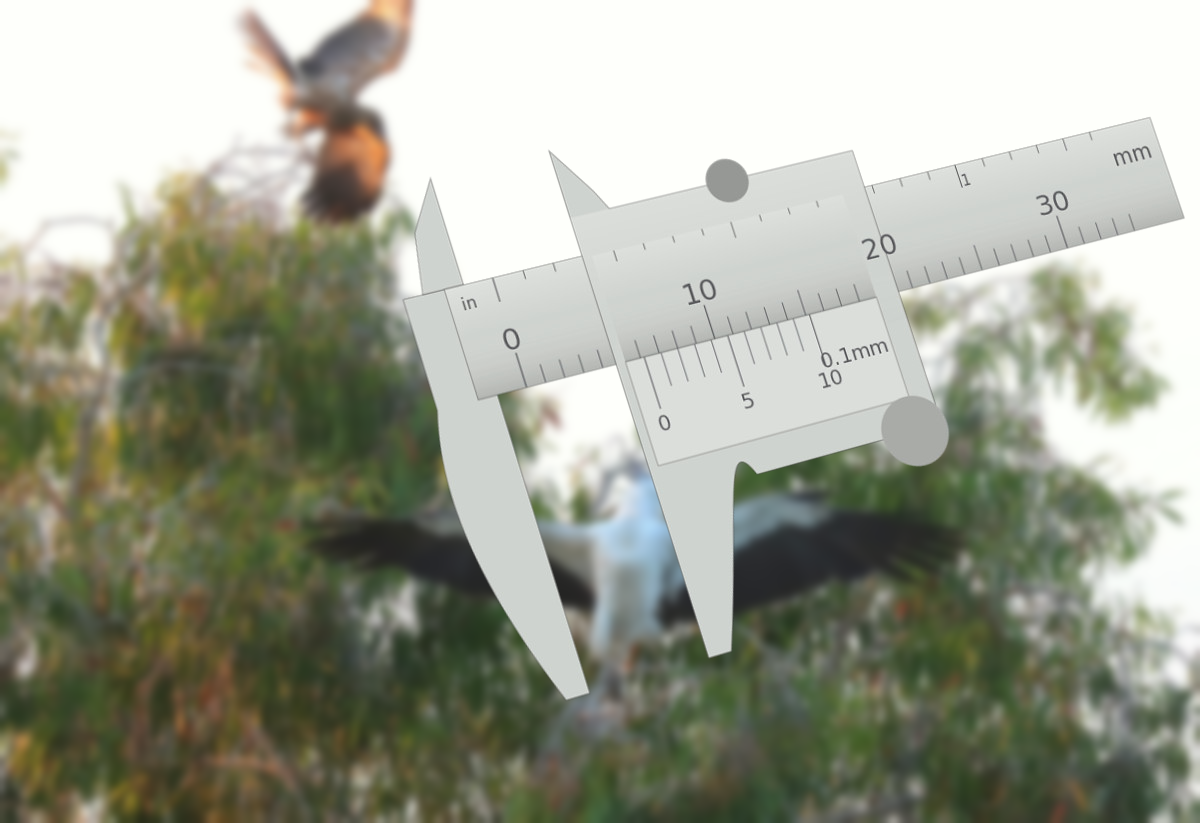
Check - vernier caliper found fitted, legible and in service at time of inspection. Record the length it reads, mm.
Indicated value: 6.2 mm
